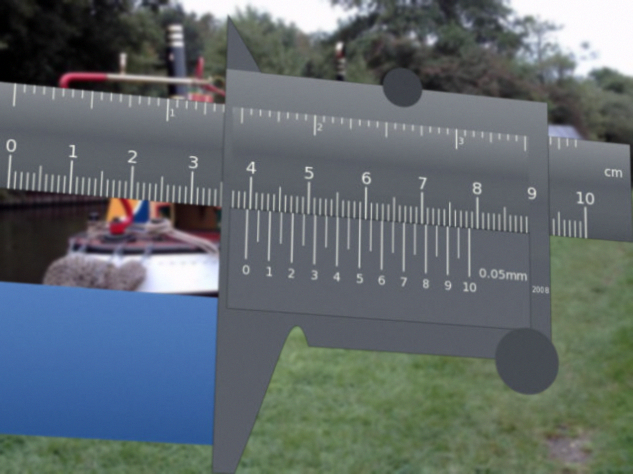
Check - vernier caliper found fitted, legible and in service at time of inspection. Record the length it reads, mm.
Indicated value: 39.5 mm
